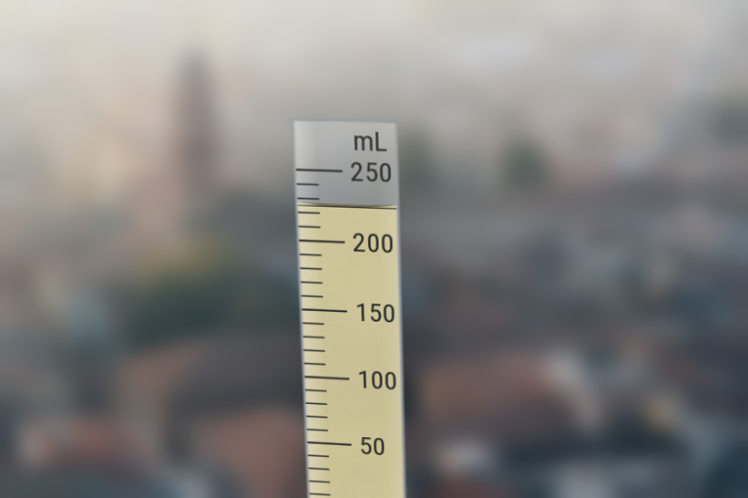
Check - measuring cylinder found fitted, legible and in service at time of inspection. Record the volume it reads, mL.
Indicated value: 225 mL
